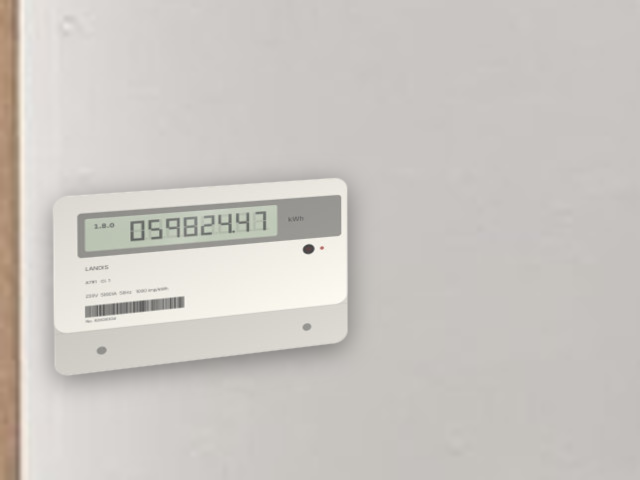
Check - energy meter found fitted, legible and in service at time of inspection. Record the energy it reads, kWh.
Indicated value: 59824.47 kWh
